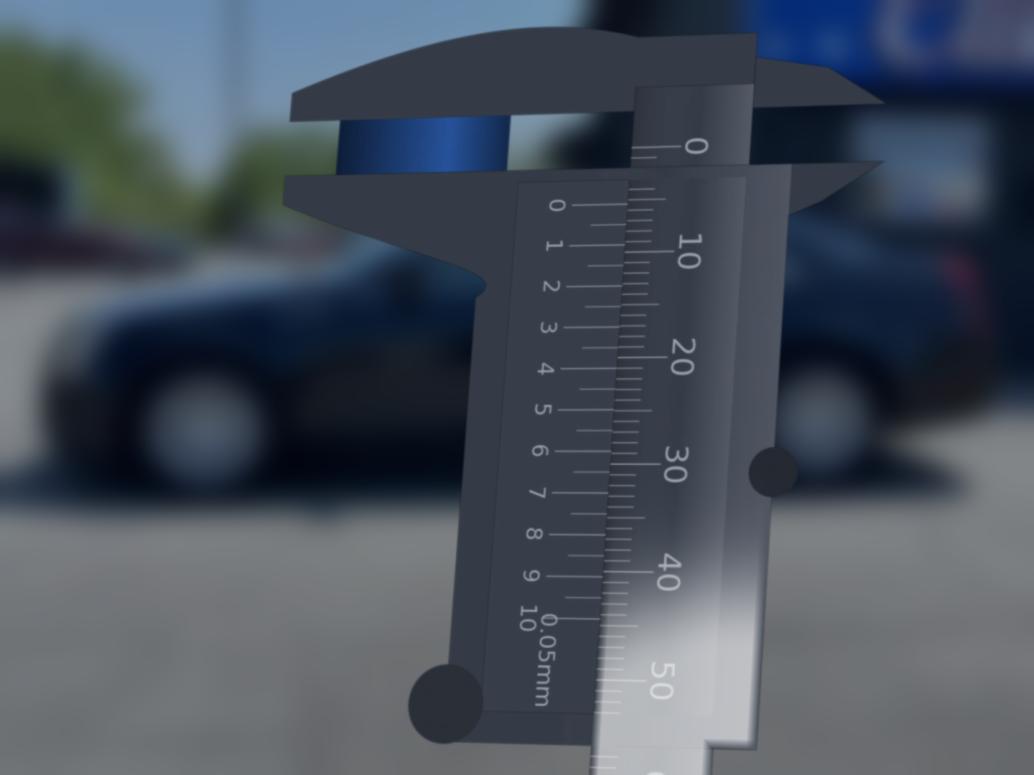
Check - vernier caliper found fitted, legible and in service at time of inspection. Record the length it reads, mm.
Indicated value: 5.4 mm
